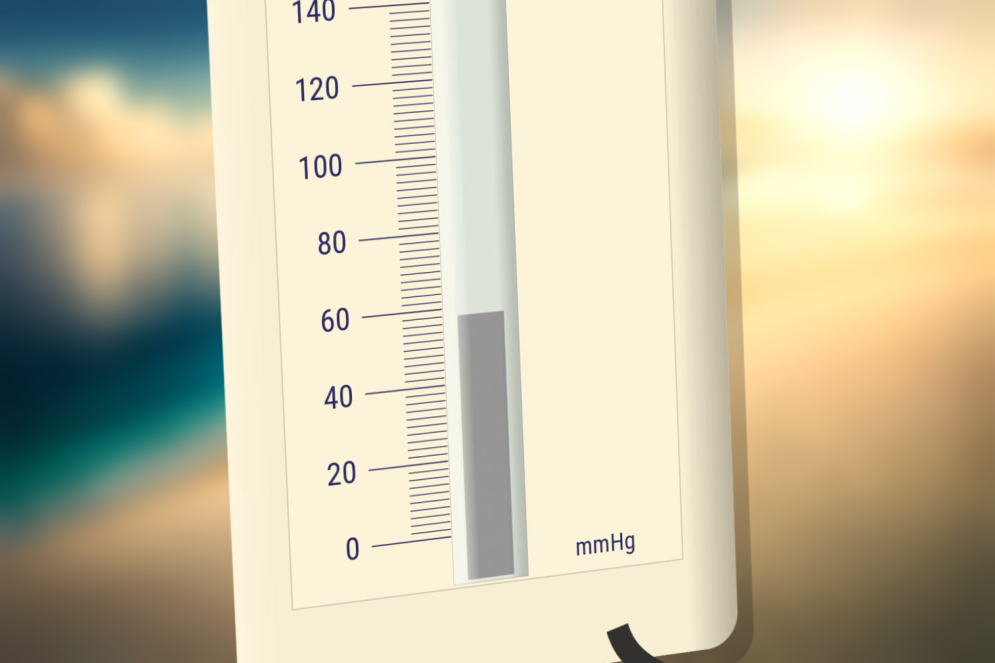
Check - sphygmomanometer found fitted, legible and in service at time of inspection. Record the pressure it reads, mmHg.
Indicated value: 58 mmHg
